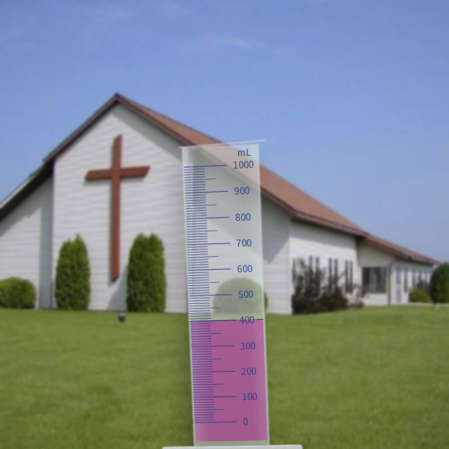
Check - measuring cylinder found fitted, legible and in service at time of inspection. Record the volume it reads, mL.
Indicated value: 400 mL
